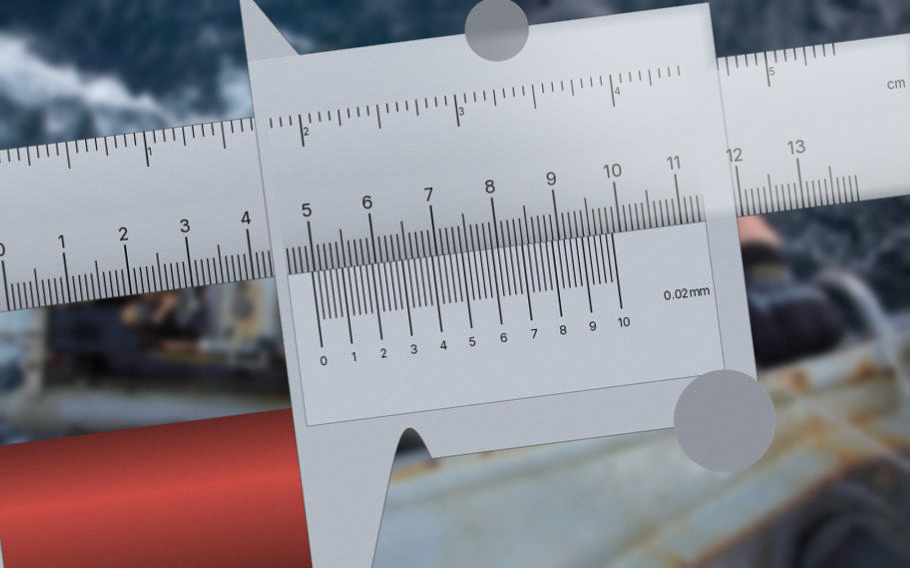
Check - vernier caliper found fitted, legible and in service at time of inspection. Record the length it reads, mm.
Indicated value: 49.6 mm
